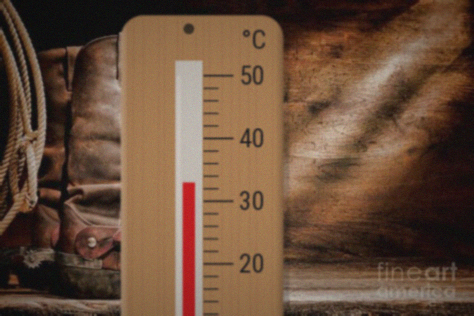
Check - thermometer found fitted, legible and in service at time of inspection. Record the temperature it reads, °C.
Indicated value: 33 °C
